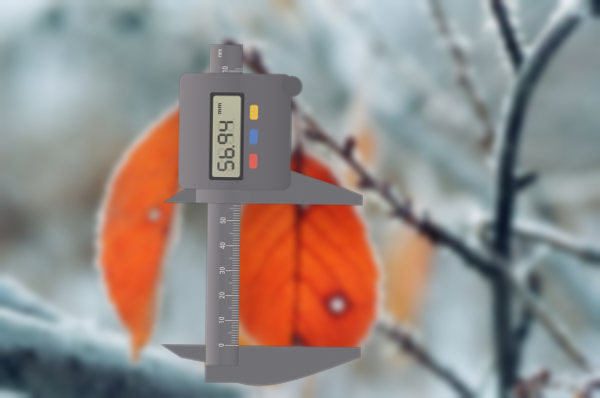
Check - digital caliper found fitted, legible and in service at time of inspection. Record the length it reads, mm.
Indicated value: 56.94 mm
